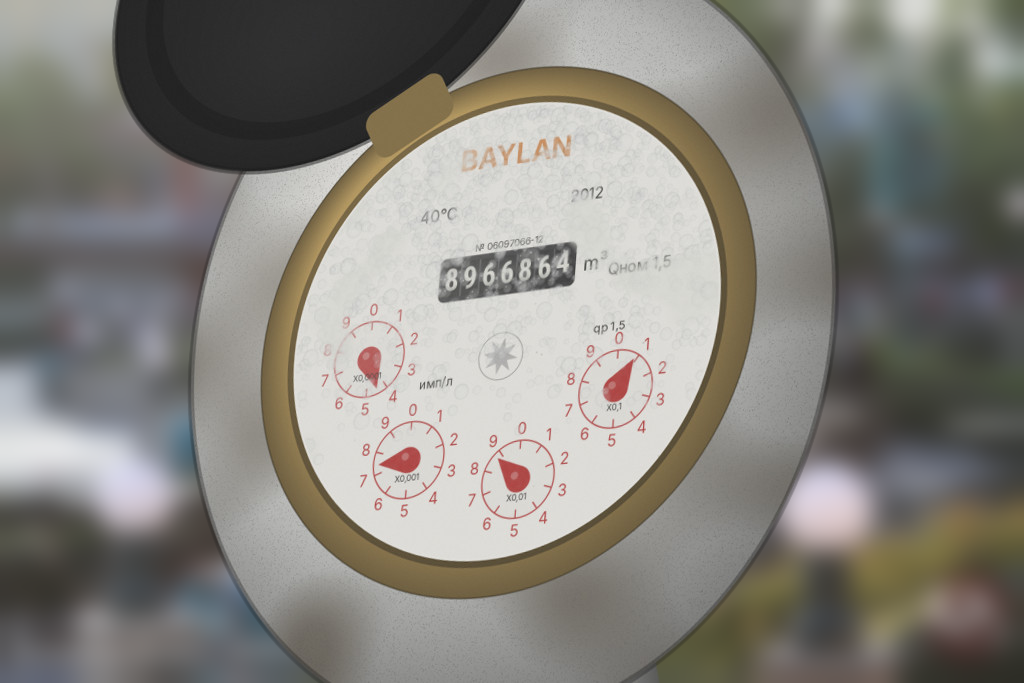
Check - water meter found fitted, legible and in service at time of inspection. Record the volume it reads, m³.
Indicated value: 8966864.0874 m³
